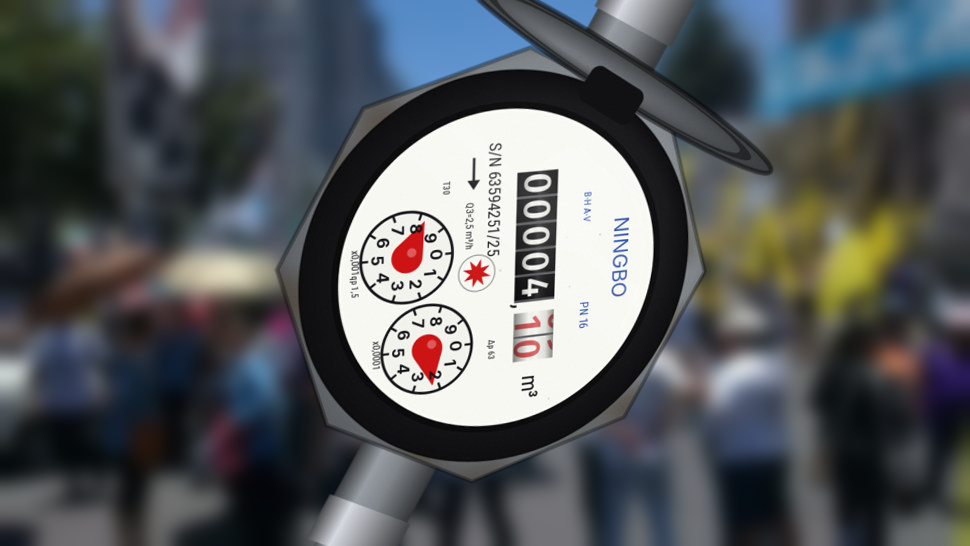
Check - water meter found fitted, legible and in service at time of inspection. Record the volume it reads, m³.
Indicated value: 4.0982 m³
